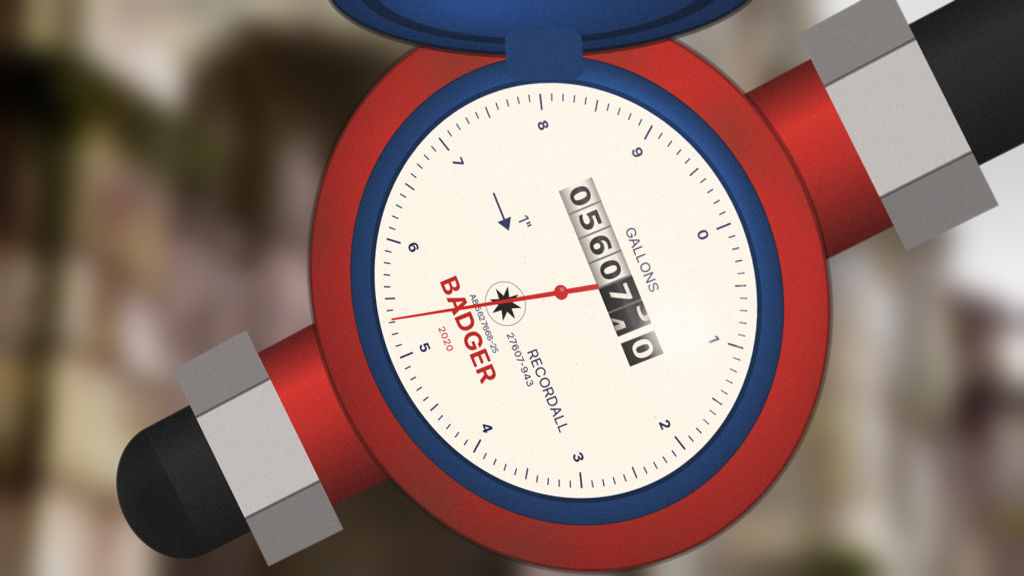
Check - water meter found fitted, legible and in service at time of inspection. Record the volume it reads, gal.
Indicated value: 560735.3 gal
